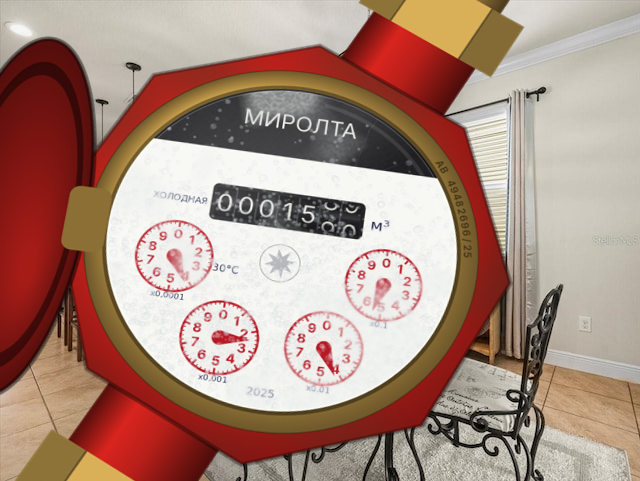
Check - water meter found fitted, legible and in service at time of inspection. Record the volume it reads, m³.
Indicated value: 1589.5424 m³
